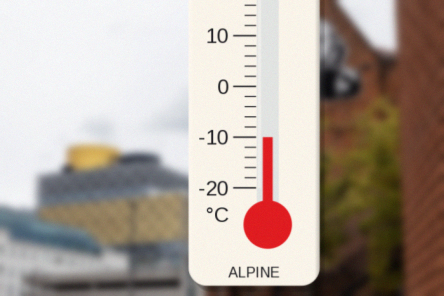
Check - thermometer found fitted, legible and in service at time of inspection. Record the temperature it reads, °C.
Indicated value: -10 °C
